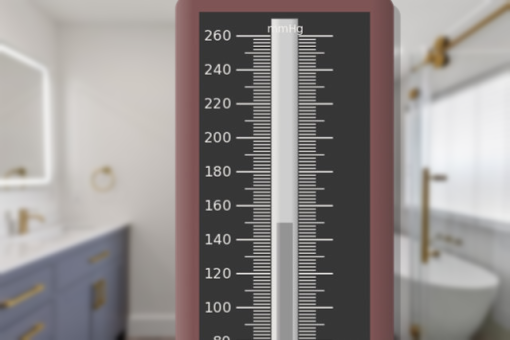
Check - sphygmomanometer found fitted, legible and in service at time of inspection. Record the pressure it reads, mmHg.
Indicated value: 150 mmHg
